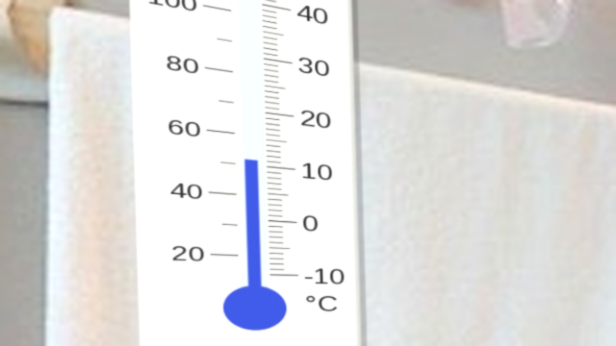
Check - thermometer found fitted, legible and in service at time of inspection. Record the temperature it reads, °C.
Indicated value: 11 °C
